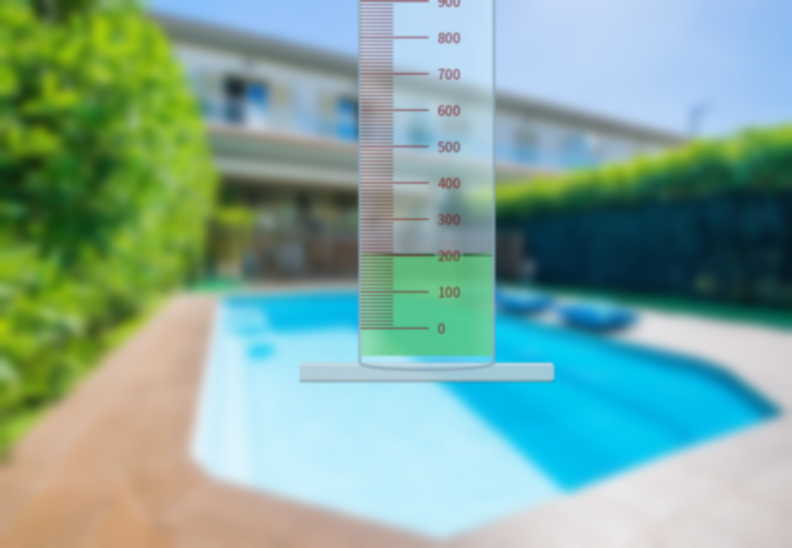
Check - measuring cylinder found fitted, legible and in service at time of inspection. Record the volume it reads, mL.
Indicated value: 200 mL
